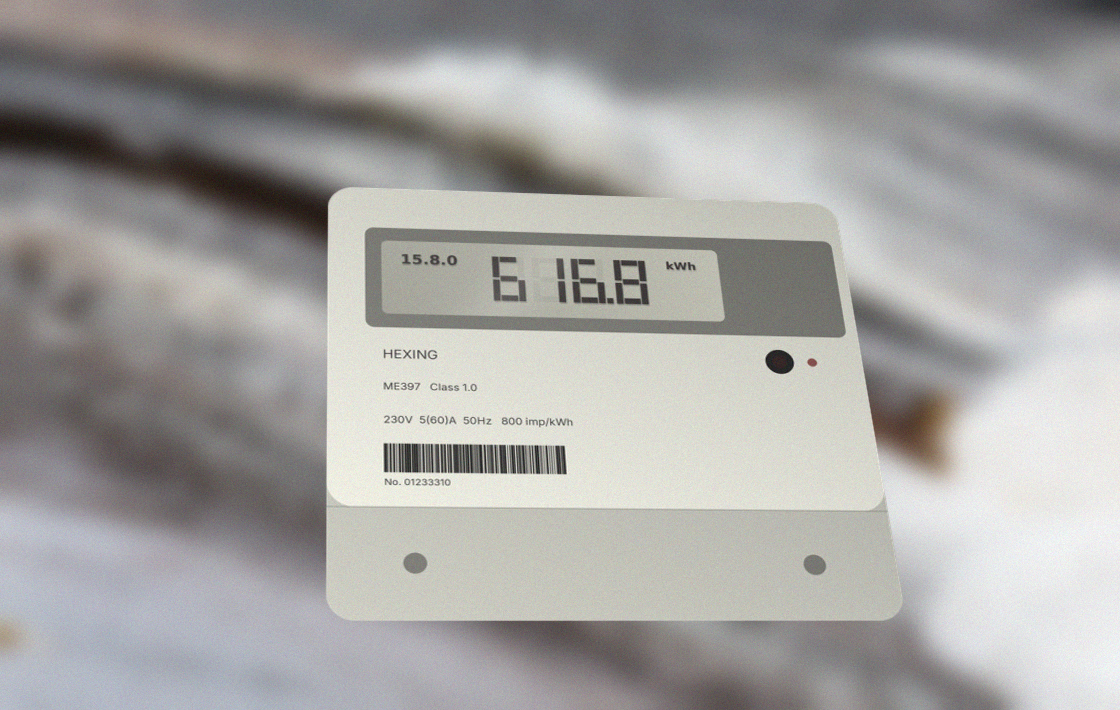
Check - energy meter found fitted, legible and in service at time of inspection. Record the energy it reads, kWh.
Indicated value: 616.8 kWh
